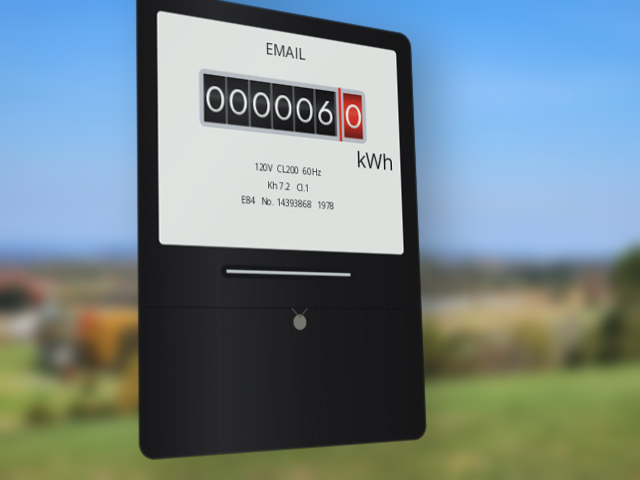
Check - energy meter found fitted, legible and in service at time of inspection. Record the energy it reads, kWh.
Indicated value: 6.0 kWh
